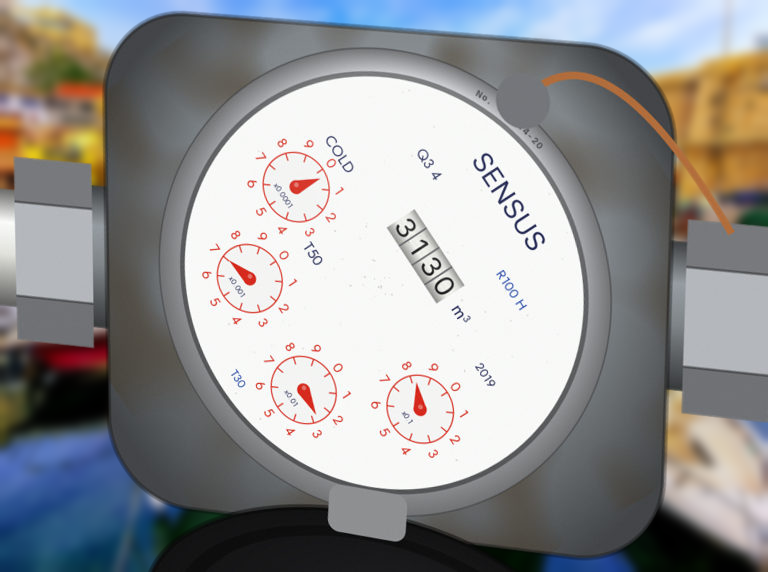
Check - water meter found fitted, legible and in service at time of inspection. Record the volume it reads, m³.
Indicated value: 3130.8270 m³
